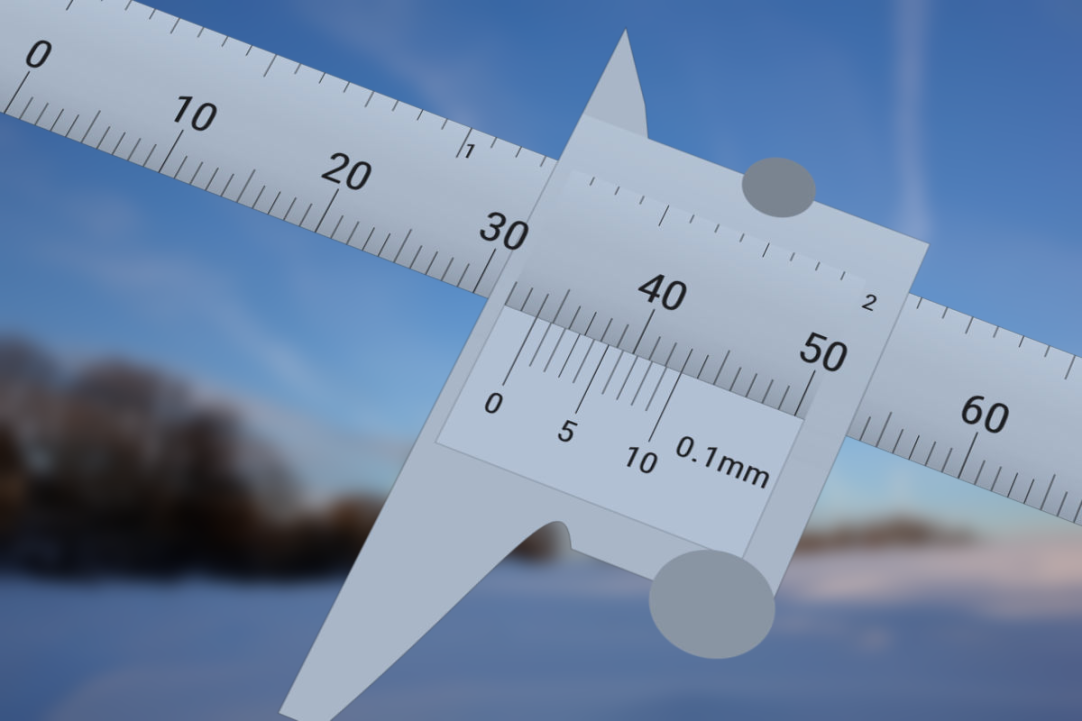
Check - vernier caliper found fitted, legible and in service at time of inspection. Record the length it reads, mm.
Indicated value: 34.0 mm
